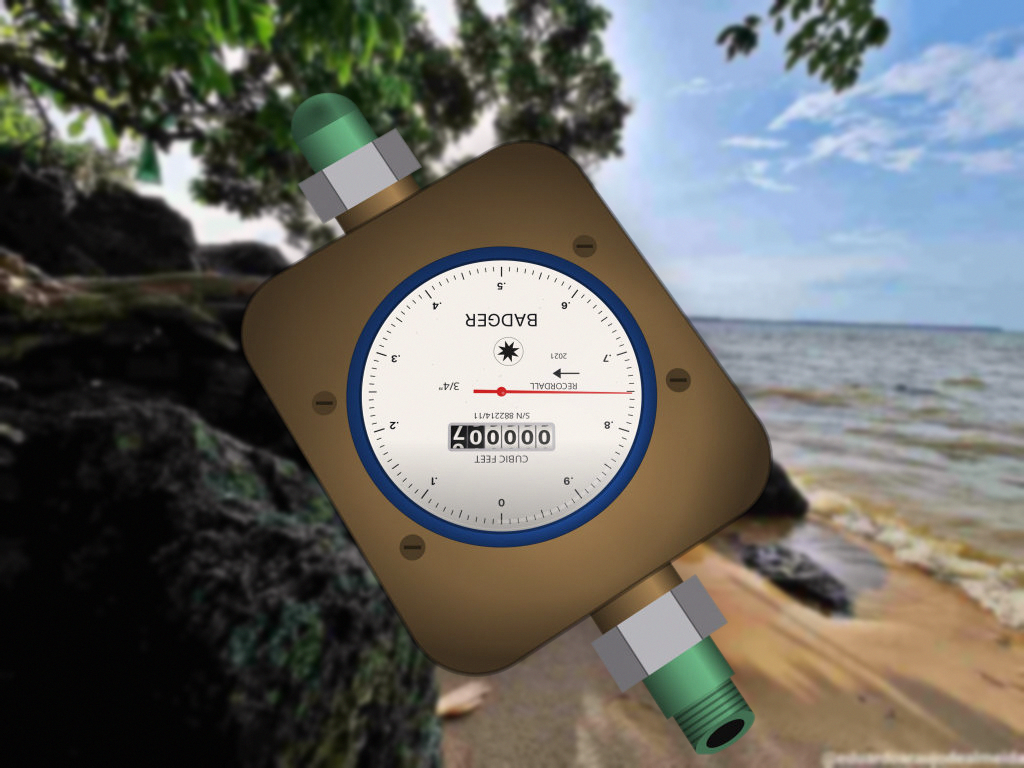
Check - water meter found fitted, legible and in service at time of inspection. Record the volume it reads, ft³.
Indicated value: 6.75 ft³
